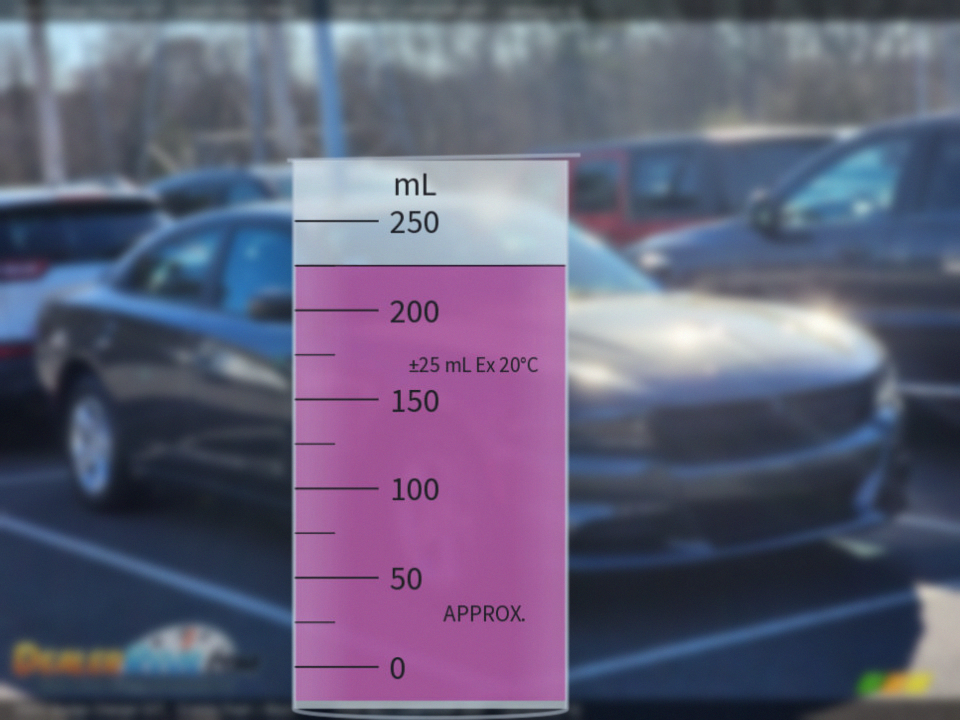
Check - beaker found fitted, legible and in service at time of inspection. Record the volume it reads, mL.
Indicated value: 225 mL
